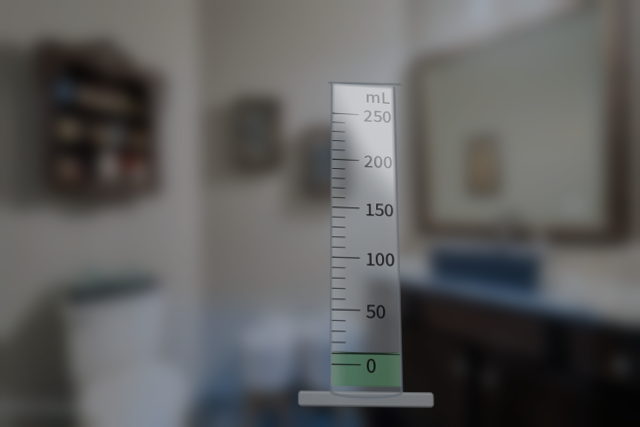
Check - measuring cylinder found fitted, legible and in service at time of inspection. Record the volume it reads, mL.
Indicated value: 10 mL
